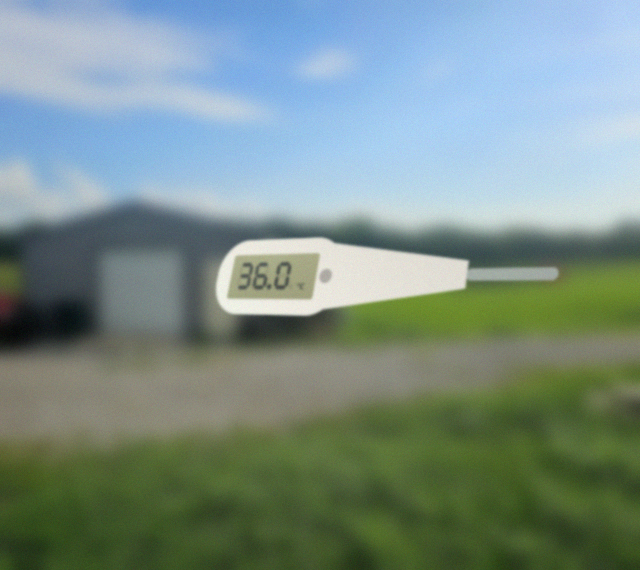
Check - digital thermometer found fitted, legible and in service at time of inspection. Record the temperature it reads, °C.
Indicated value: 36.0 °C
